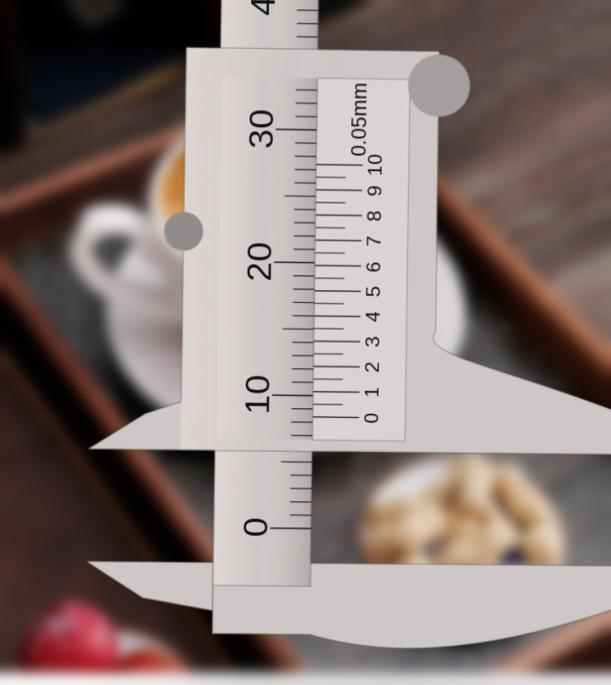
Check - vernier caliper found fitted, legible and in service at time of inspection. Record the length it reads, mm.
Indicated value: 8.4 mm
